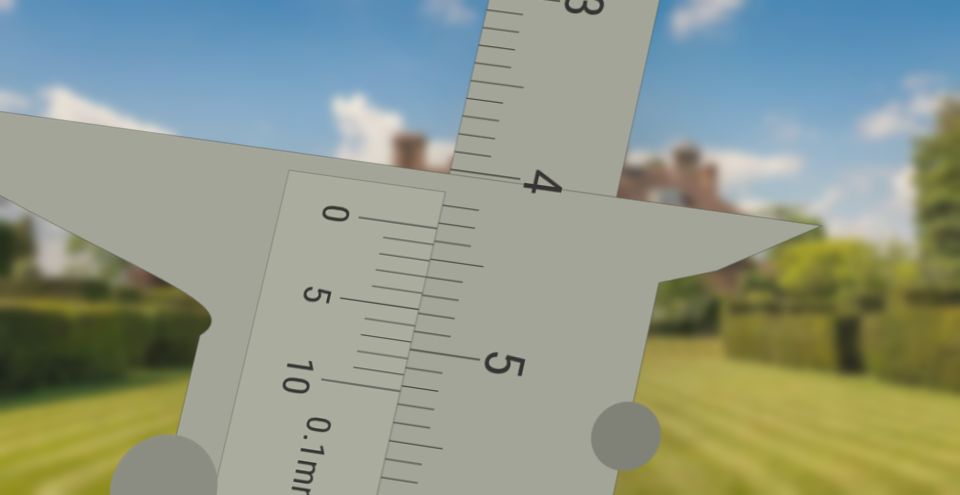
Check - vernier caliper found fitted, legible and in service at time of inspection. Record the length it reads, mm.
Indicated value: 43.3 mm
